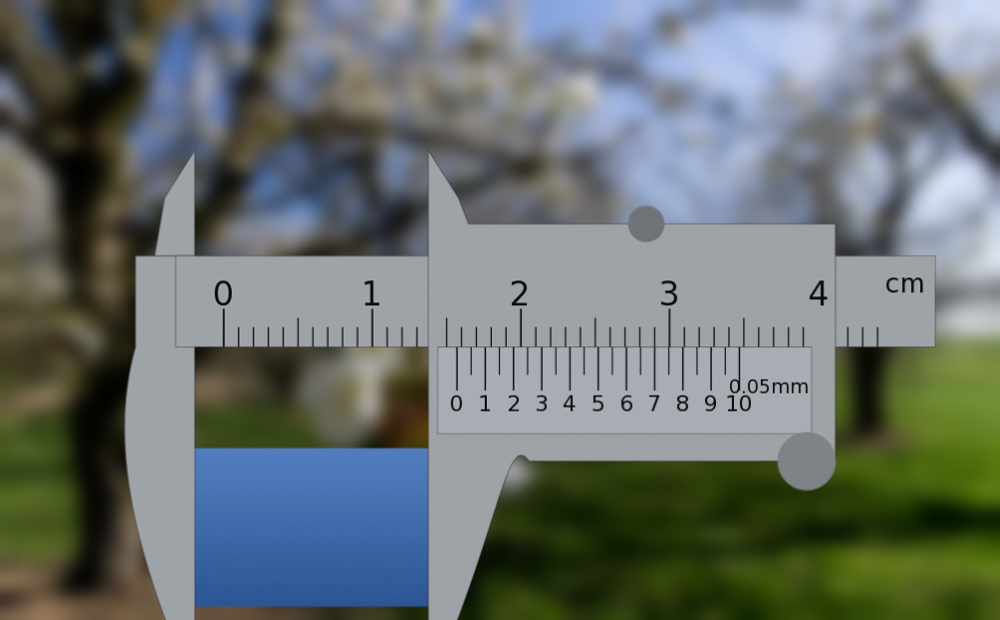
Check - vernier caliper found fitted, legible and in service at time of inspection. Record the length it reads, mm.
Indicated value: 15.7 mm
